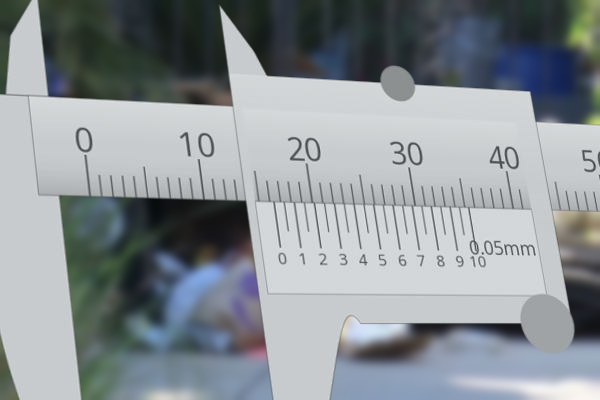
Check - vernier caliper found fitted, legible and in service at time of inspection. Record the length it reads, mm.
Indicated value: 16.4 mm
